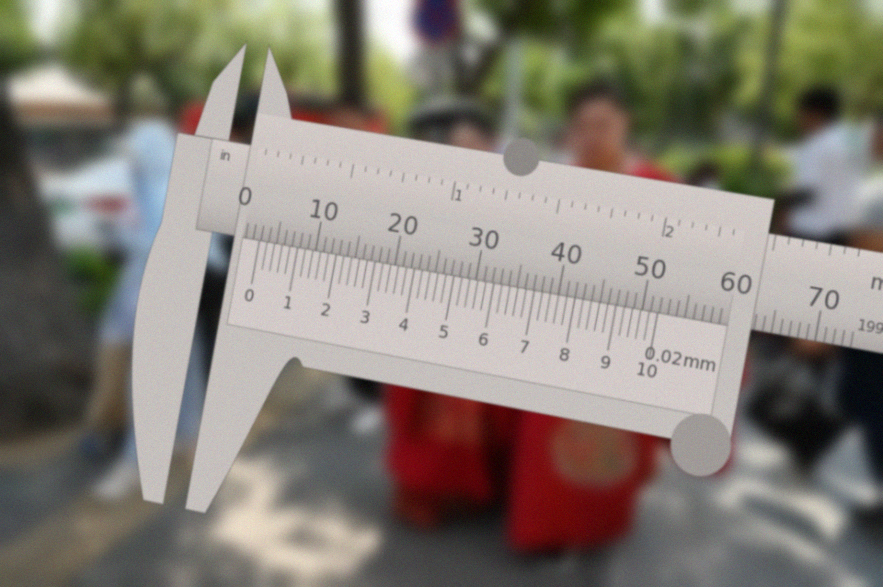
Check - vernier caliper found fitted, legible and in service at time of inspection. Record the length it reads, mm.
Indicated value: 2.8 mm
